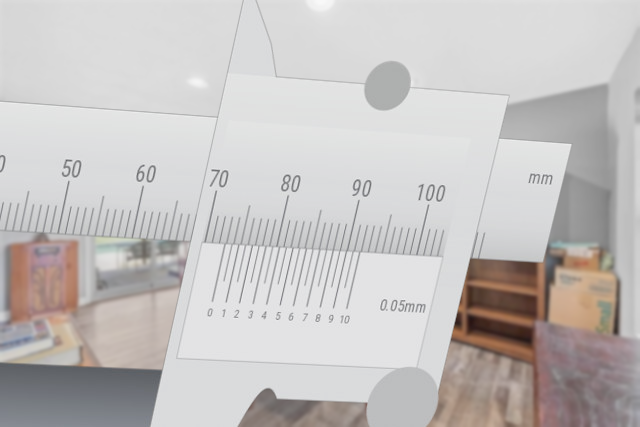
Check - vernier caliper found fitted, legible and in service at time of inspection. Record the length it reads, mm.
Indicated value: 72.8 mm
